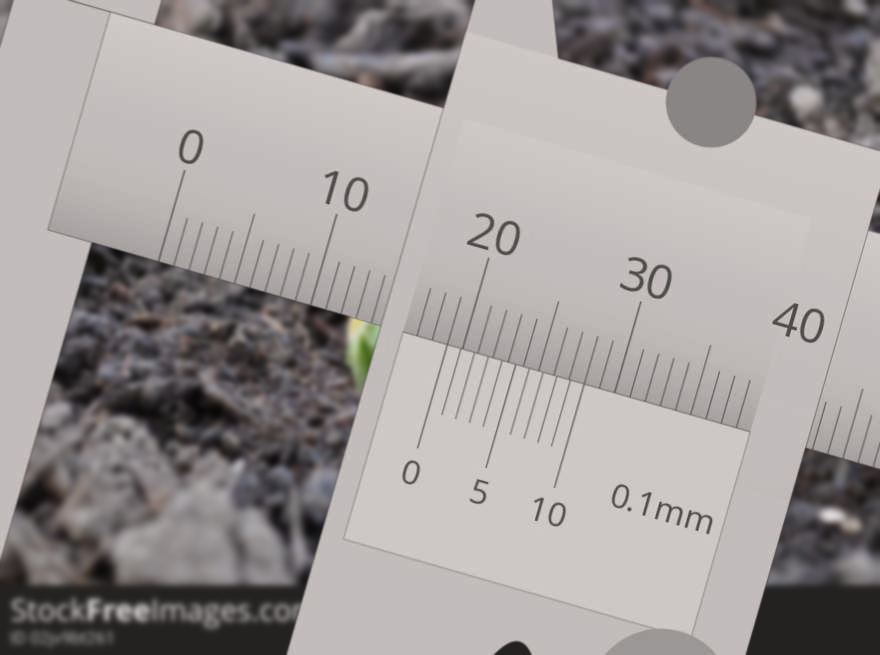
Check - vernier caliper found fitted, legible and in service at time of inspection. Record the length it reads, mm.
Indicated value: 19.0 mm
